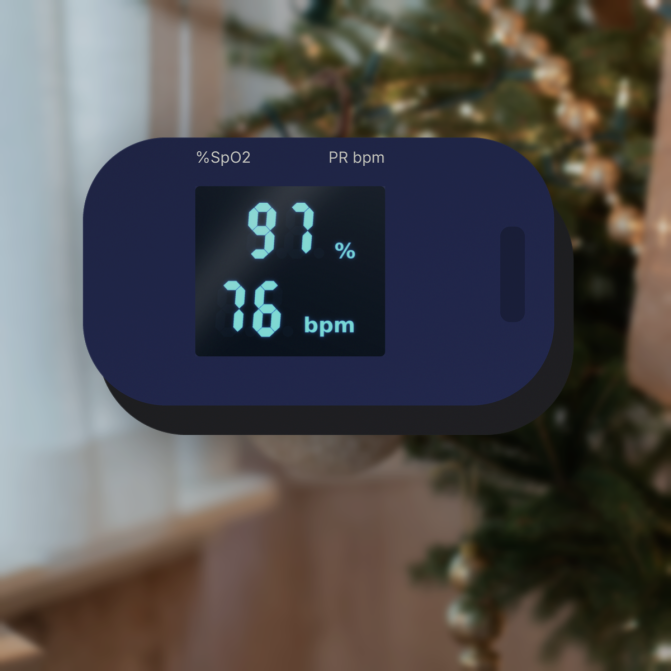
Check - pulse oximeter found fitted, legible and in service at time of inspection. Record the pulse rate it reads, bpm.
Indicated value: 76 bpm
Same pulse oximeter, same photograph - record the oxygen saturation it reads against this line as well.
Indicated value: 97 %
